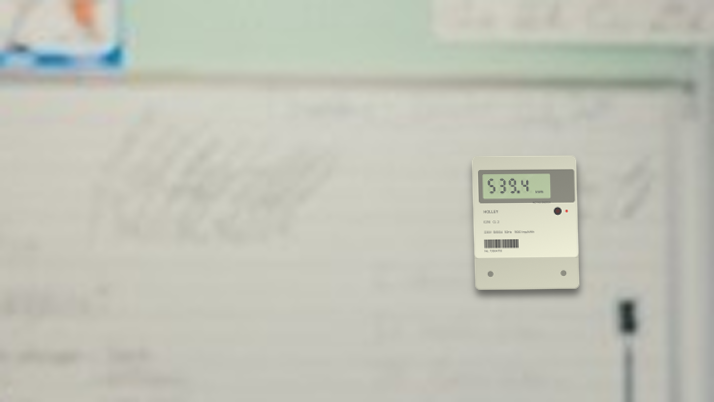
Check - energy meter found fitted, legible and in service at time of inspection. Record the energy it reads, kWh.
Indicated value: 539.4 kWh
